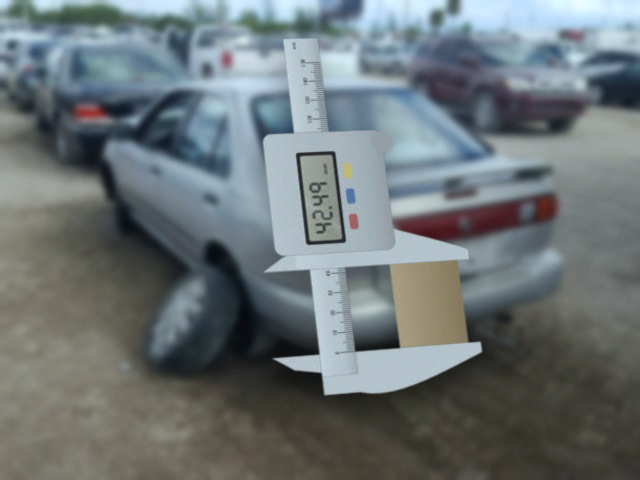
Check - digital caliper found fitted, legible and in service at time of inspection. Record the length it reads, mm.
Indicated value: 42.49 mm
